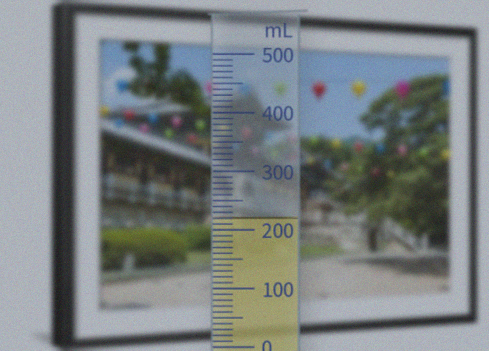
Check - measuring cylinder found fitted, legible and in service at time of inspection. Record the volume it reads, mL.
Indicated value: 220 mL
